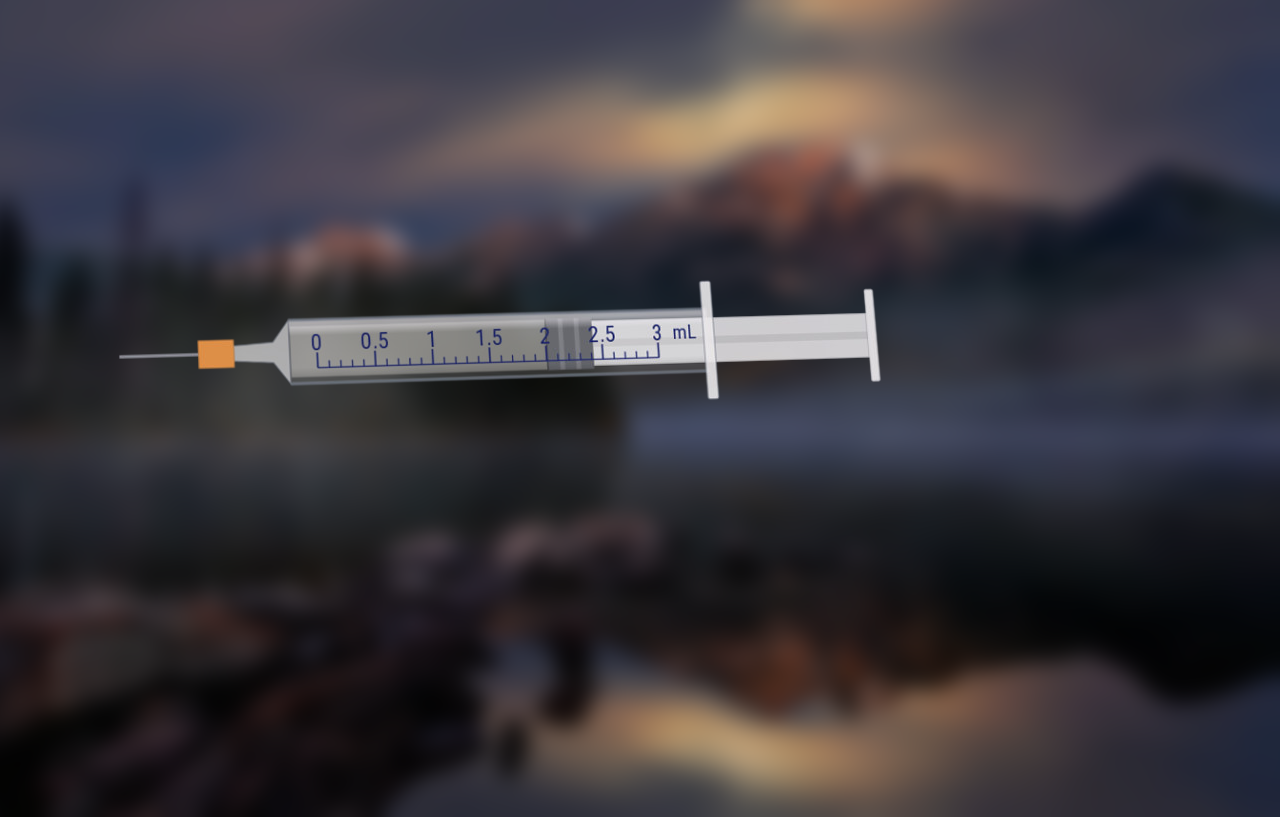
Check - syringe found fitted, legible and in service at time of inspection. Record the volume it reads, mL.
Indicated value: 2 mL
